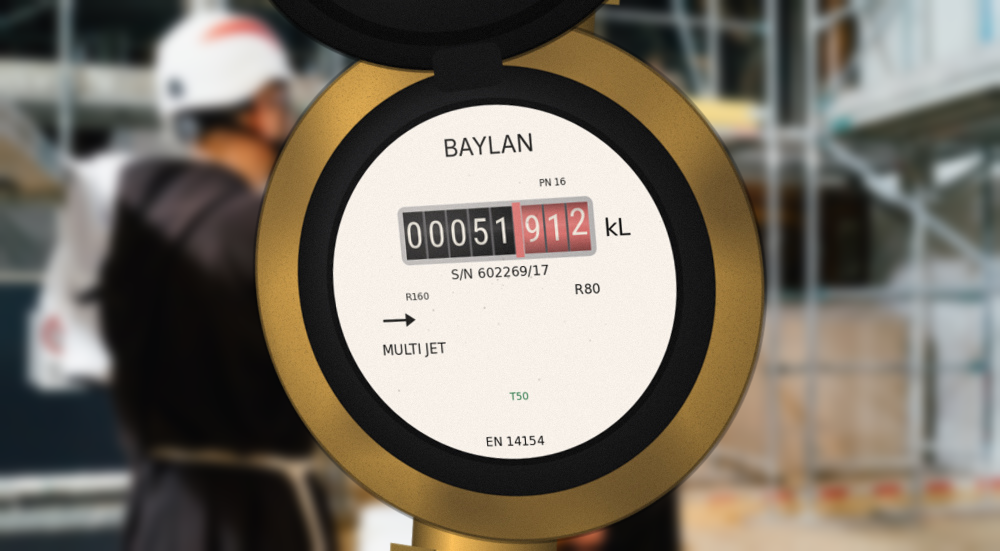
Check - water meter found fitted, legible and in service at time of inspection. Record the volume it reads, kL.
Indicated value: 51.912 kL
